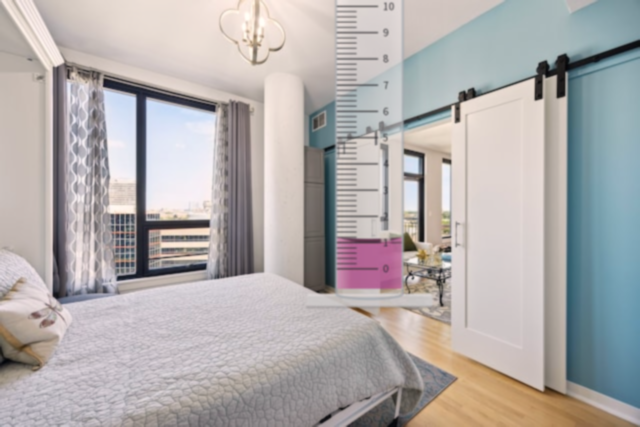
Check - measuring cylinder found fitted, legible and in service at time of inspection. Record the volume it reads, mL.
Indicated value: 1 mL
